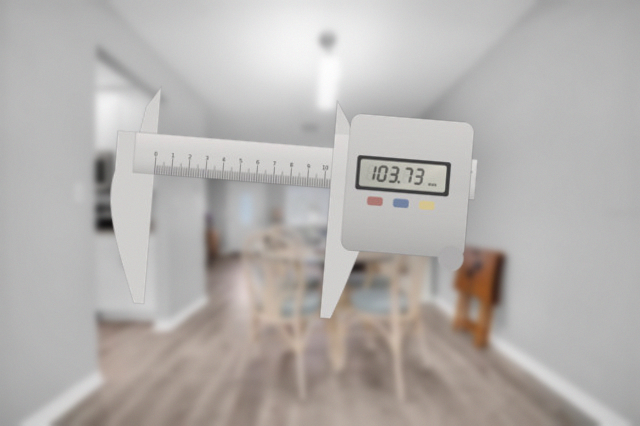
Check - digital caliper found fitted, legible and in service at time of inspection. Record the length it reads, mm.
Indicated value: 103.73 mm
